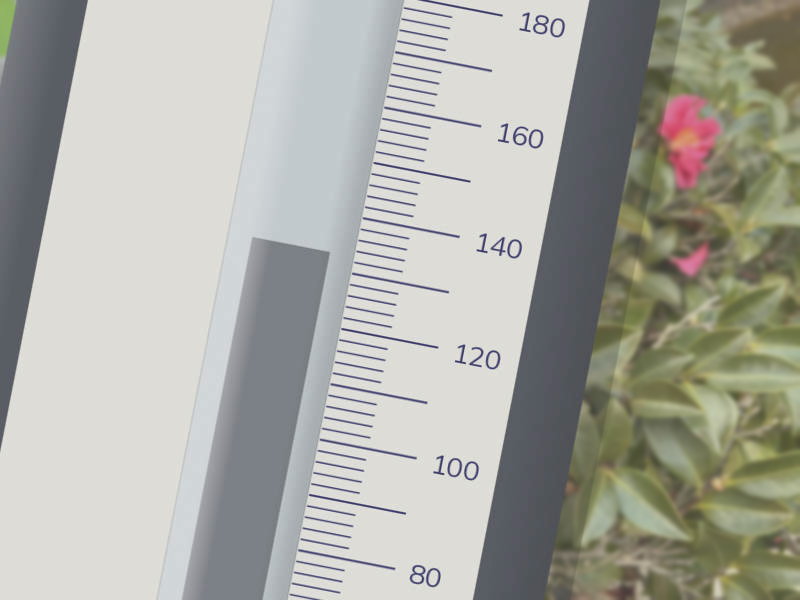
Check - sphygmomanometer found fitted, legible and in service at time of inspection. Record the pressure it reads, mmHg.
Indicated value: 133 mmHg
